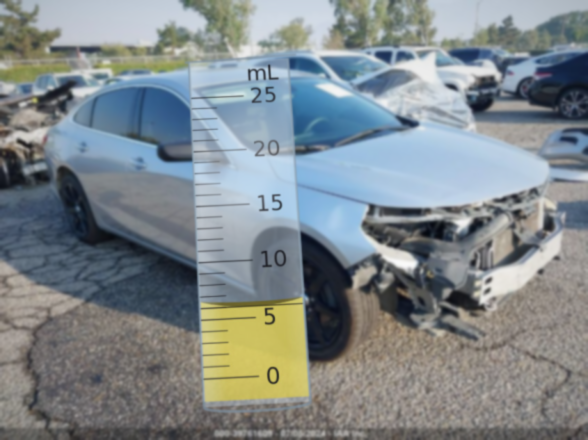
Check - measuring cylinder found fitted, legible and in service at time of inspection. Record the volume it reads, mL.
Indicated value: 6 mL
